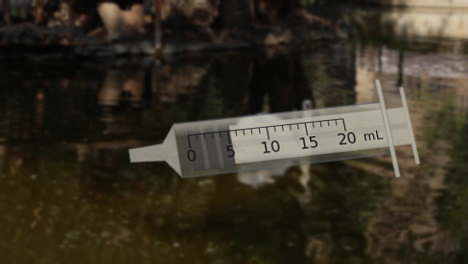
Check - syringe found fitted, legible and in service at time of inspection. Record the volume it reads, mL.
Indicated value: 0 mL
